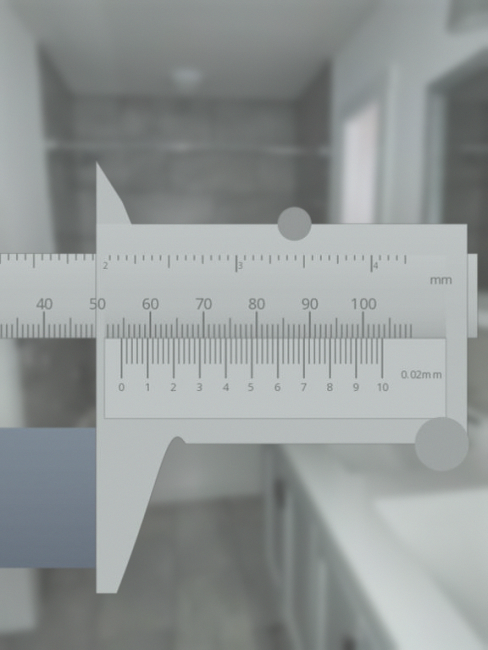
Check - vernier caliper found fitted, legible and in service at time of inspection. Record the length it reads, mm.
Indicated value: 54.6 mm
